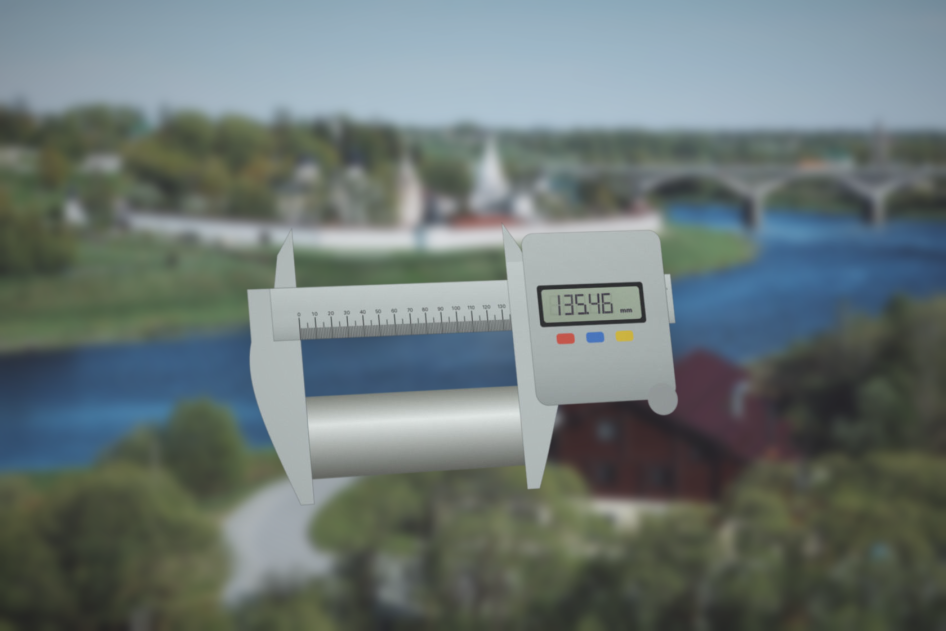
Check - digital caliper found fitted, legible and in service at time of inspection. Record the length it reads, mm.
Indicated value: 135.46 mm
